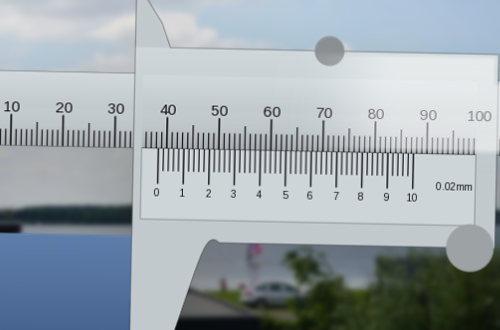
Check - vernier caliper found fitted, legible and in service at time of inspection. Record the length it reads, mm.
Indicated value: 38.4 mm
